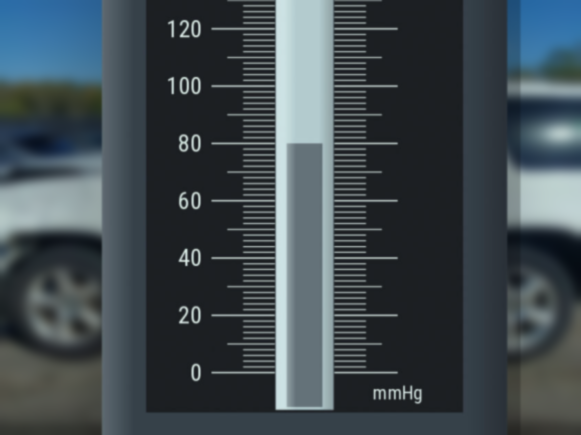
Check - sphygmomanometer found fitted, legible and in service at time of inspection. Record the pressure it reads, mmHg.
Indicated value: 80 mmHg
